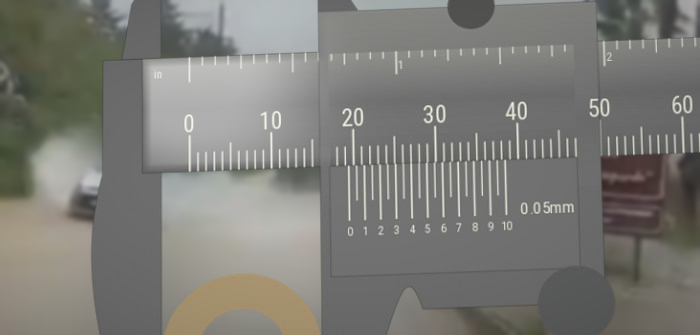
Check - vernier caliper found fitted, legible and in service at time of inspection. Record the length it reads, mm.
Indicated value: 19.4 mm
